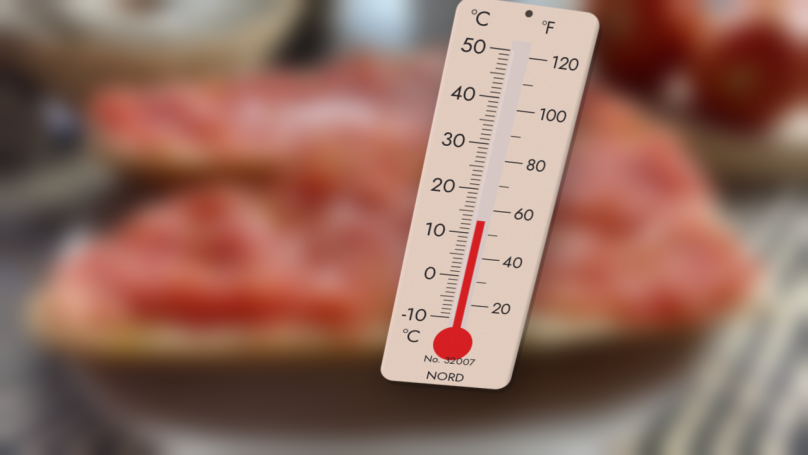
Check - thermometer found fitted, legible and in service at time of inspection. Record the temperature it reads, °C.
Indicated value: 13 °C
